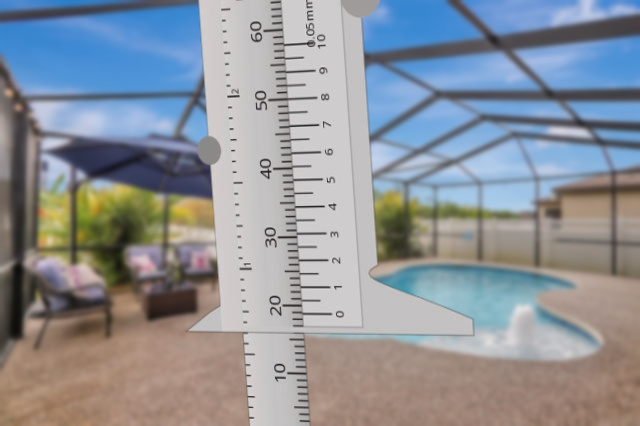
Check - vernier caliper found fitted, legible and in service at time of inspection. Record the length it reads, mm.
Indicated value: 18.8 mm
